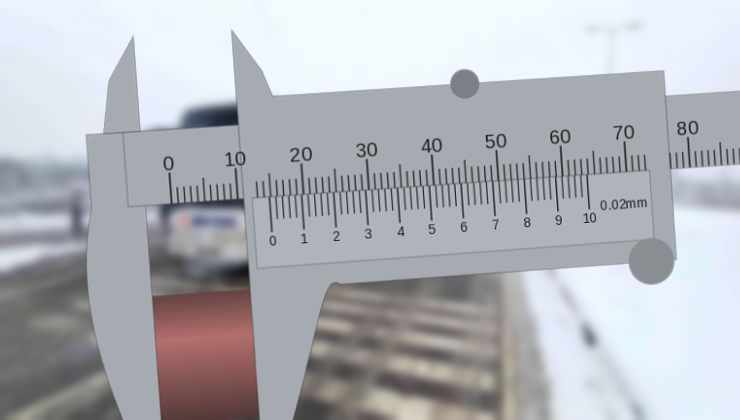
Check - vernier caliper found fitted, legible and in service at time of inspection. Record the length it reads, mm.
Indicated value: 14.8 mm
